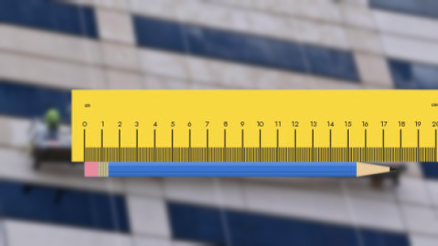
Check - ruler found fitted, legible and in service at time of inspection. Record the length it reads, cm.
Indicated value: 18 cm
